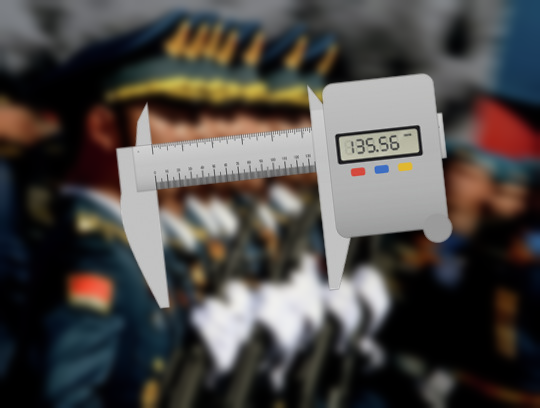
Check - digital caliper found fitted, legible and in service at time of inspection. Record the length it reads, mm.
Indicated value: 135.56 mm
